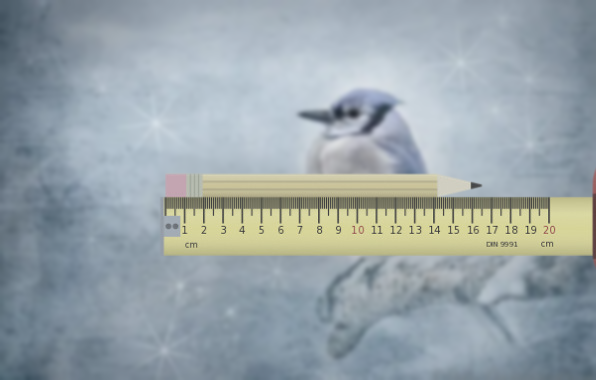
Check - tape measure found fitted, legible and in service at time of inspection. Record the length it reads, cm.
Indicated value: 16.5 cm
